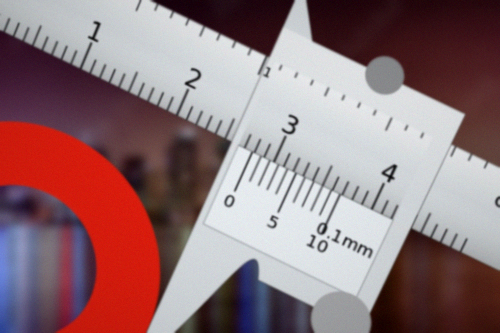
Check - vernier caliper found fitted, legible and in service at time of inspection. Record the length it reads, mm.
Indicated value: 27.8 mm
